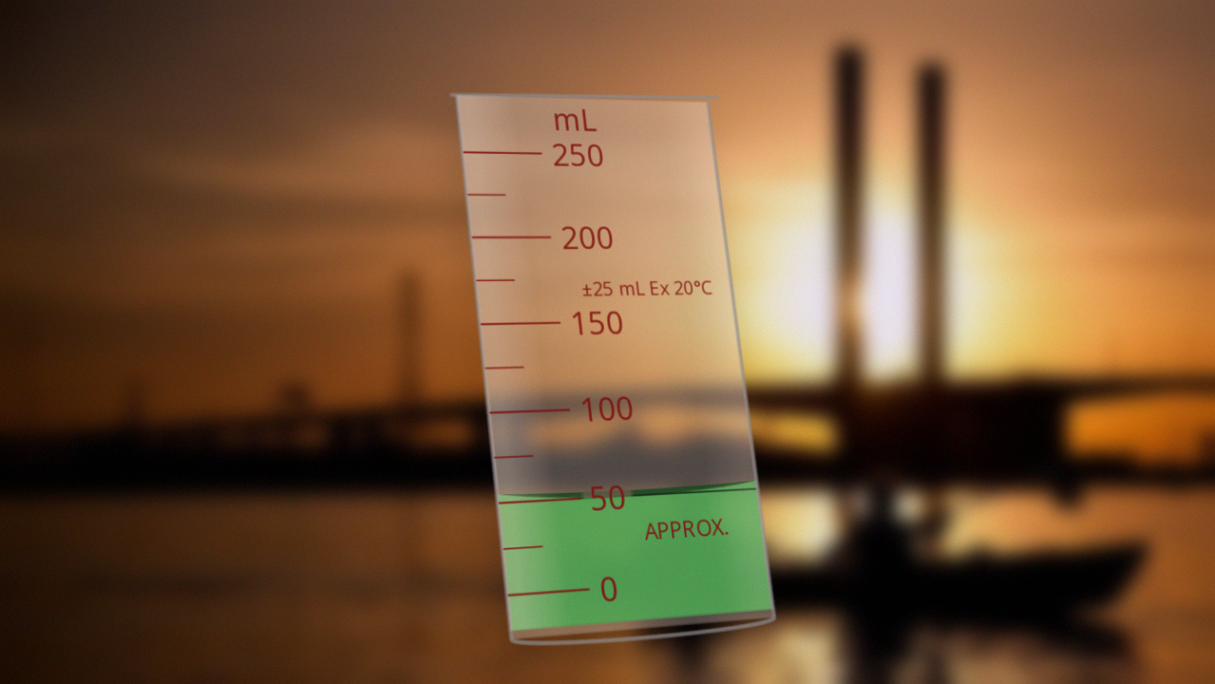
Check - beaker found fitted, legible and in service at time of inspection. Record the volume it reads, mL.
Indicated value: 50 mL
